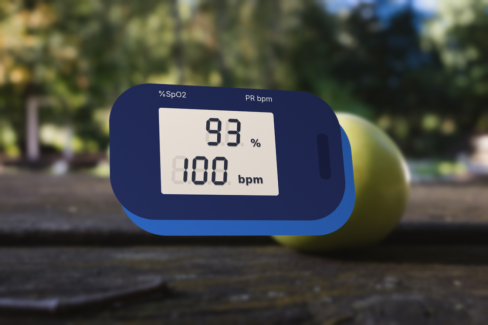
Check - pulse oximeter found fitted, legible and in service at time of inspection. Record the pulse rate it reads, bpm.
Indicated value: 100 bpm
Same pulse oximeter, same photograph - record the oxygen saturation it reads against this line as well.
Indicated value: 93 %
